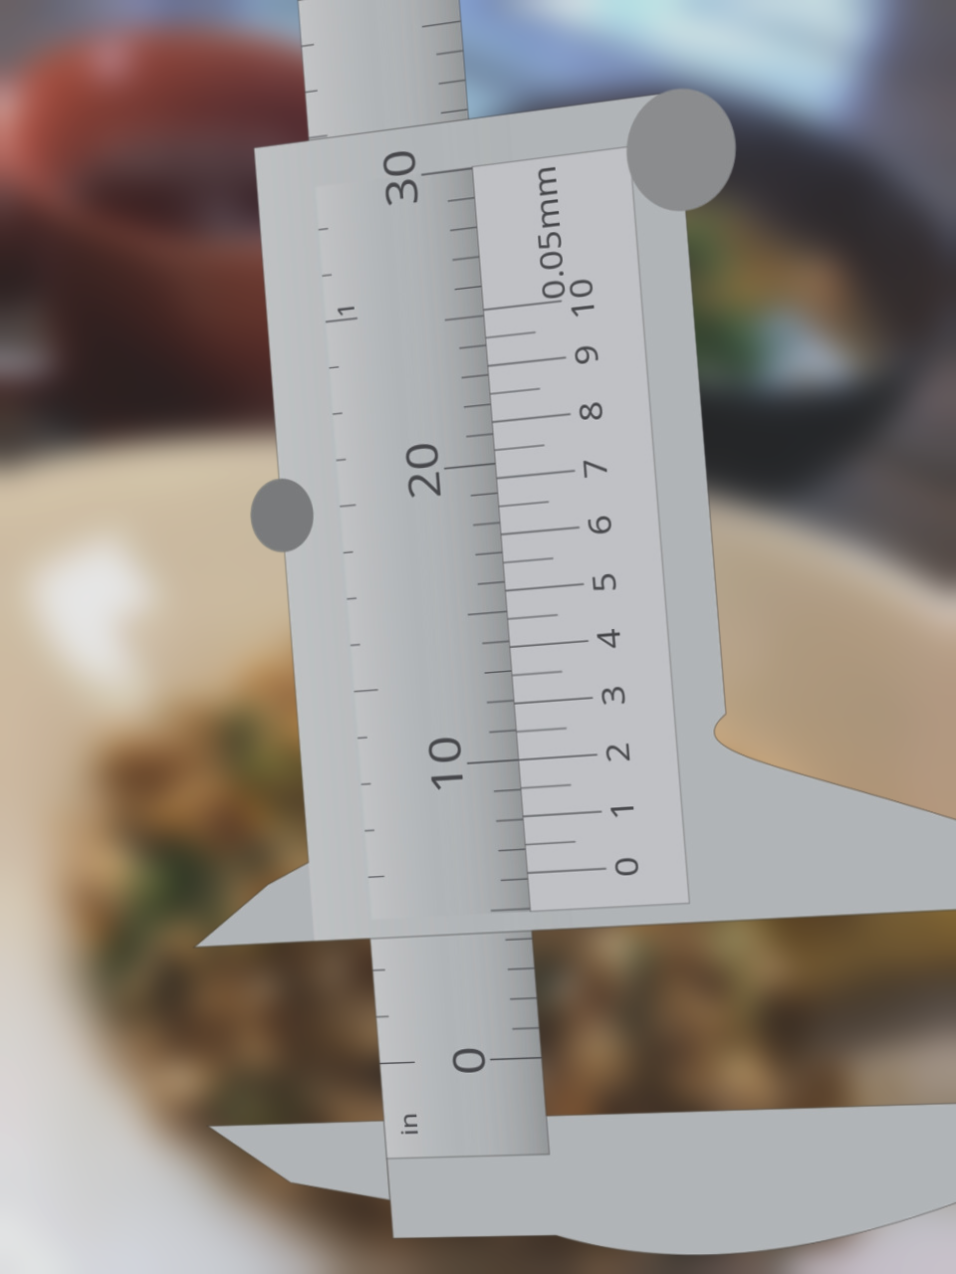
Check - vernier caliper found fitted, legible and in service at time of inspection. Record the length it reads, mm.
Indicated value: 6.20 mm
